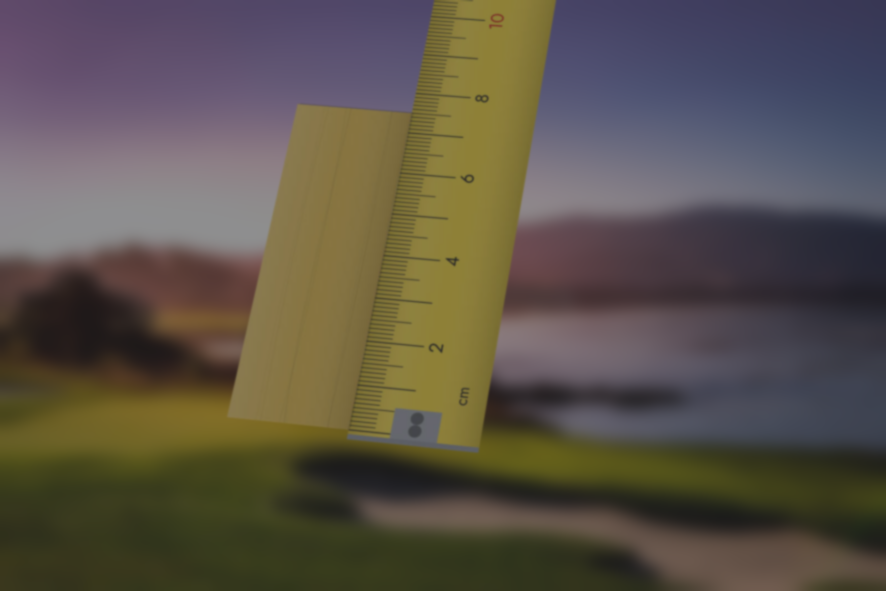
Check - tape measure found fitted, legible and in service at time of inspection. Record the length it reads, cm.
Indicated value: 7.5 cm
